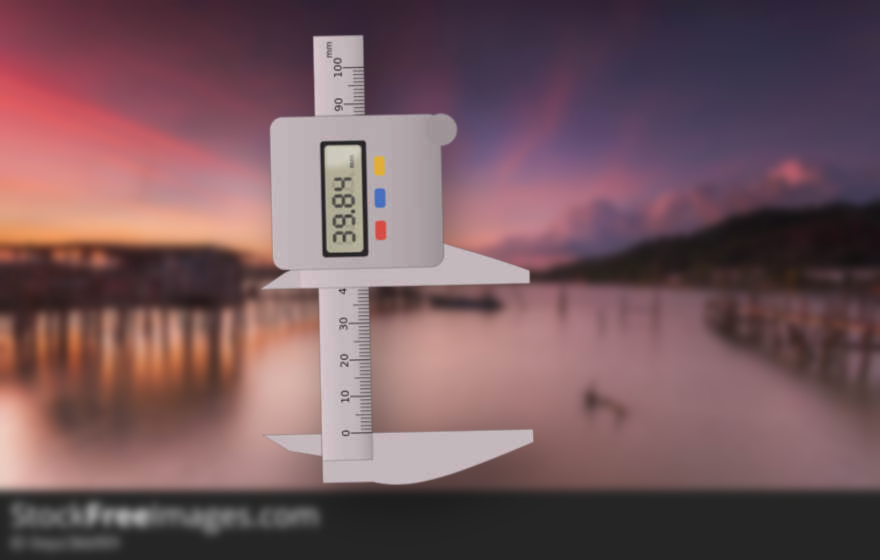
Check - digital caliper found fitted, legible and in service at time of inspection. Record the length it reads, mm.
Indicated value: 39.84 mm
